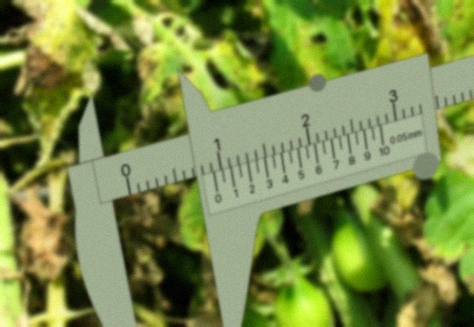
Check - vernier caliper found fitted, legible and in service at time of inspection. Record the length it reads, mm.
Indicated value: 9.2 mm
